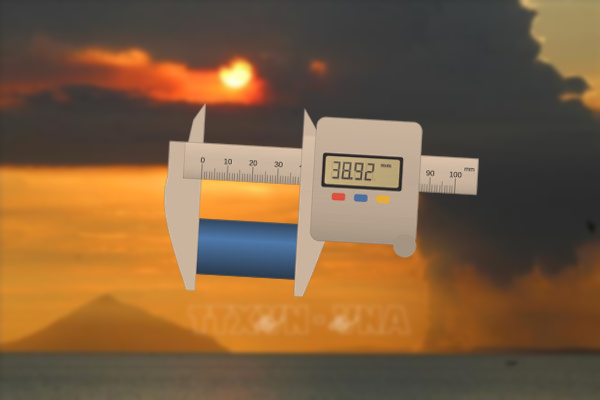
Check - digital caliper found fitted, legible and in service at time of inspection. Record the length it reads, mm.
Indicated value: 38.92 mm
